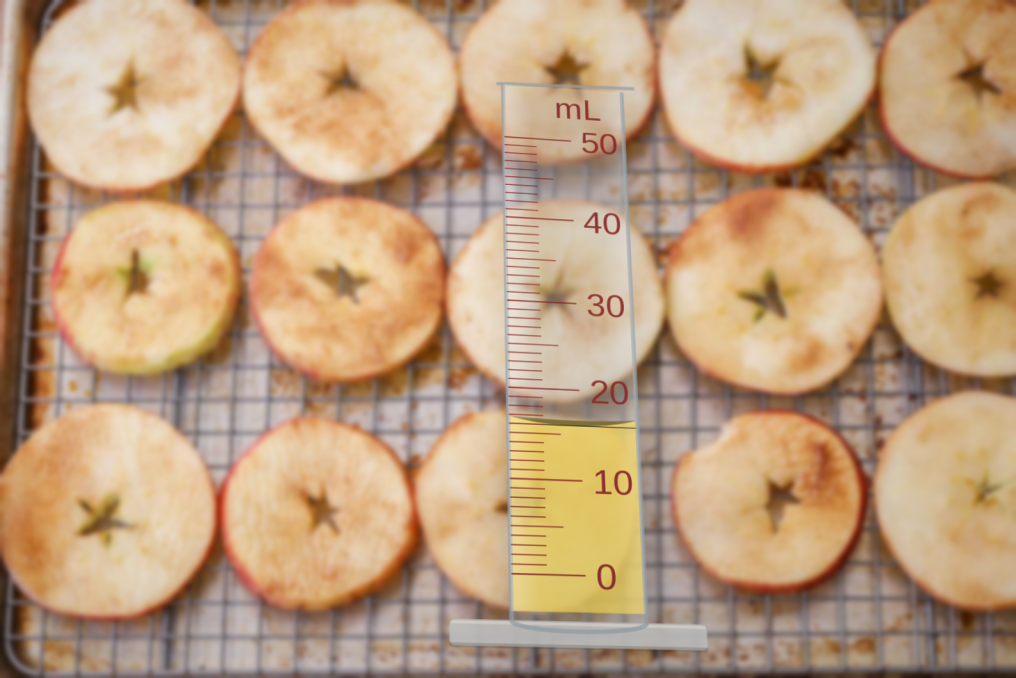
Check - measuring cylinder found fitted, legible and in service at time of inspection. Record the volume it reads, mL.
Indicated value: 16 mL
